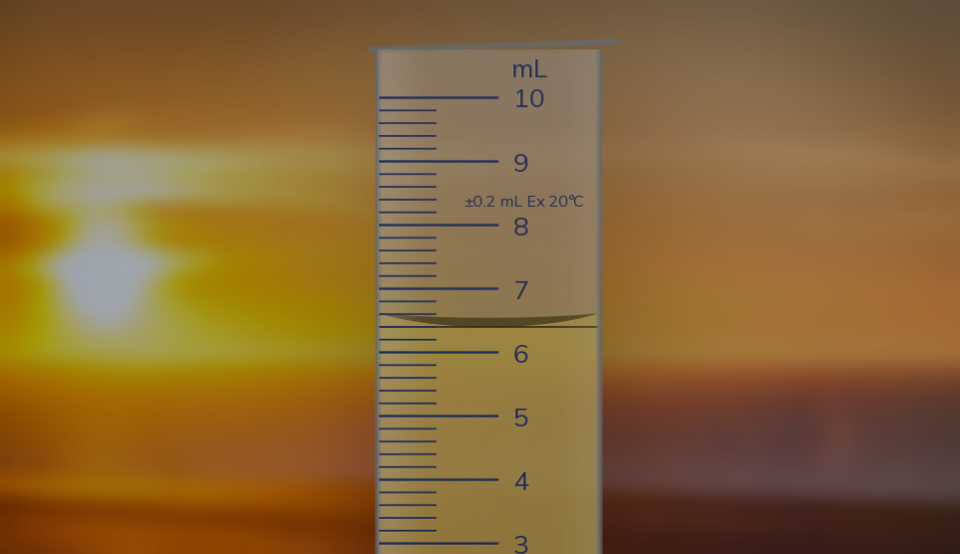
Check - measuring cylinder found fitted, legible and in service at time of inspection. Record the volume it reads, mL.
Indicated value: 6.4 mL
